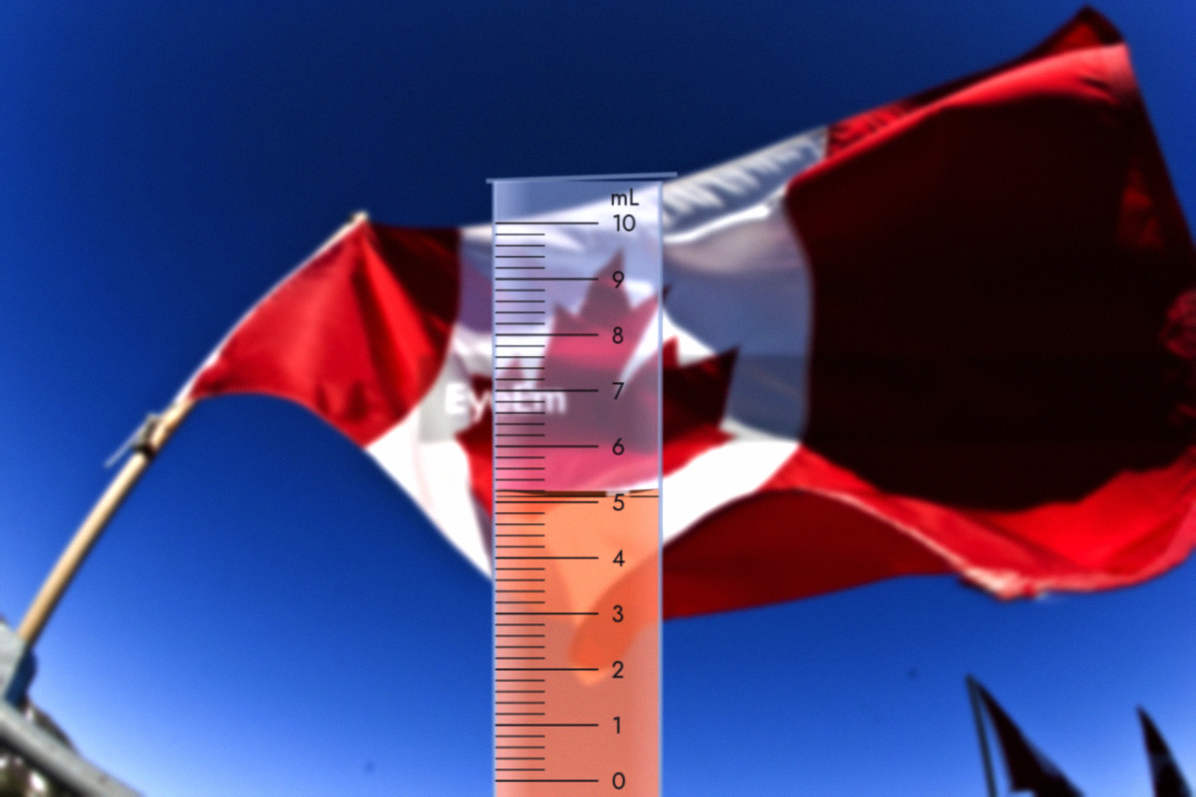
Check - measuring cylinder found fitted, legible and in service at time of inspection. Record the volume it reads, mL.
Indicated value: 5.1 mL
